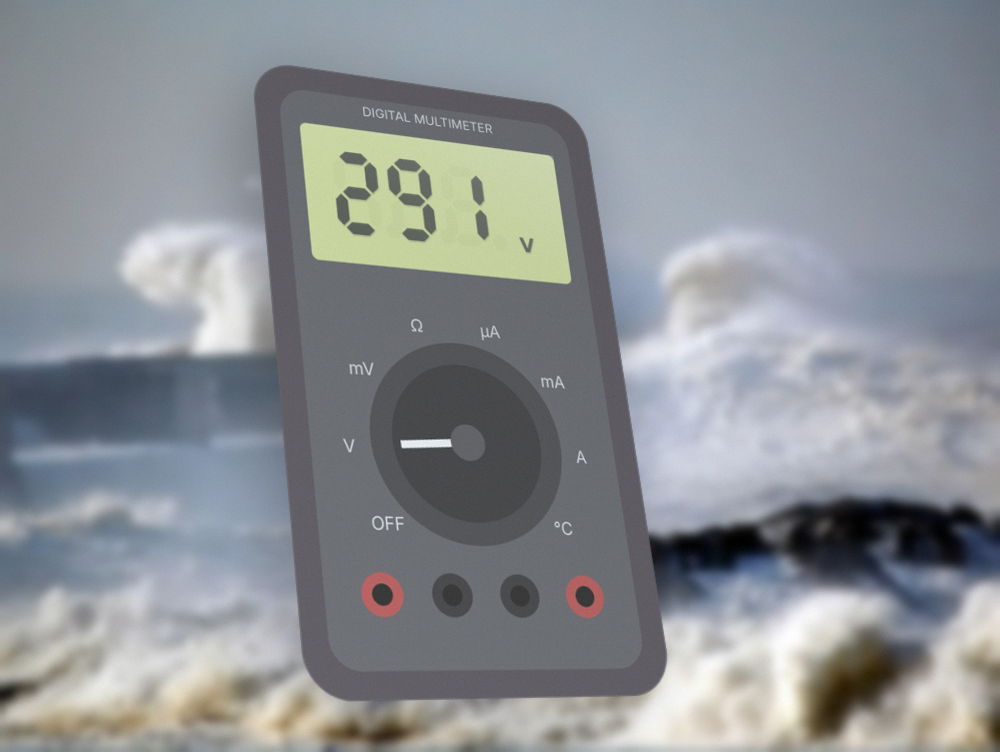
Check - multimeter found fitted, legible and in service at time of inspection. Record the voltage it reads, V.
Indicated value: 291 V
